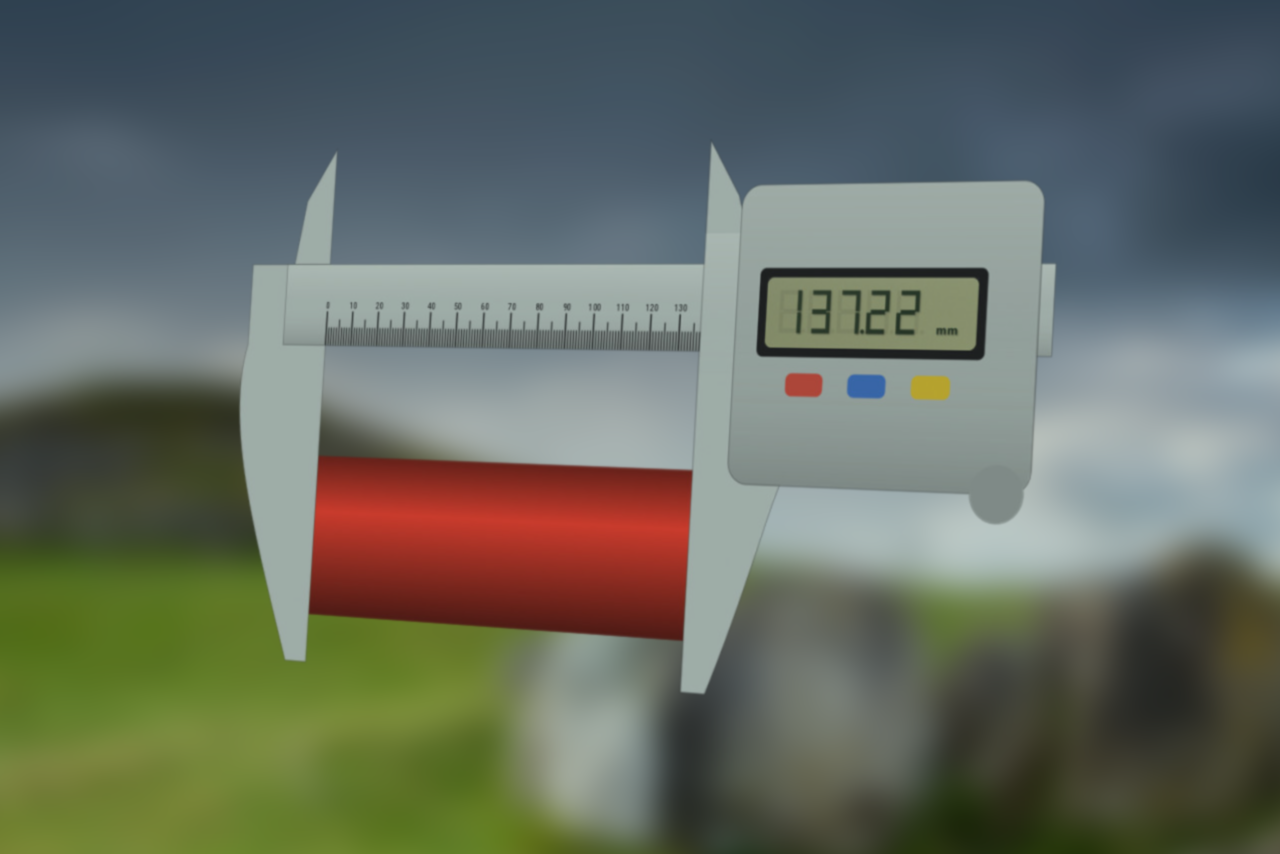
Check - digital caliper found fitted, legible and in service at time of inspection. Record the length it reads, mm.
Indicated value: 137.22 mm
